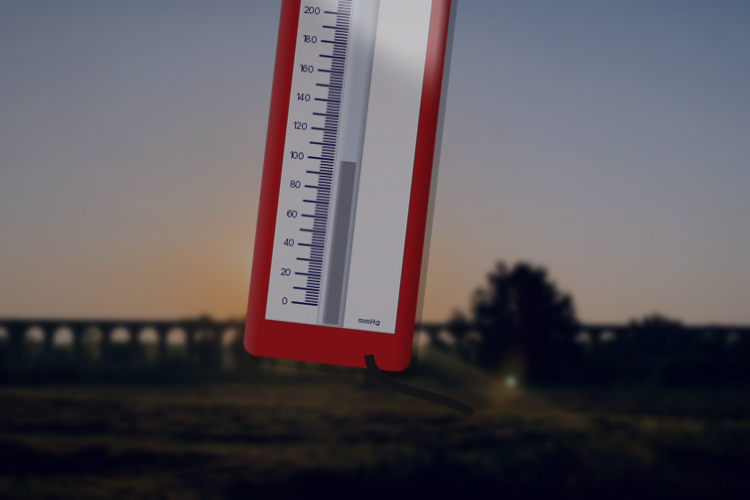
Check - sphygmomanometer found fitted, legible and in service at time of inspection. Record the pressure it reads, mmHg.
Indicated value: 100 mmHg
